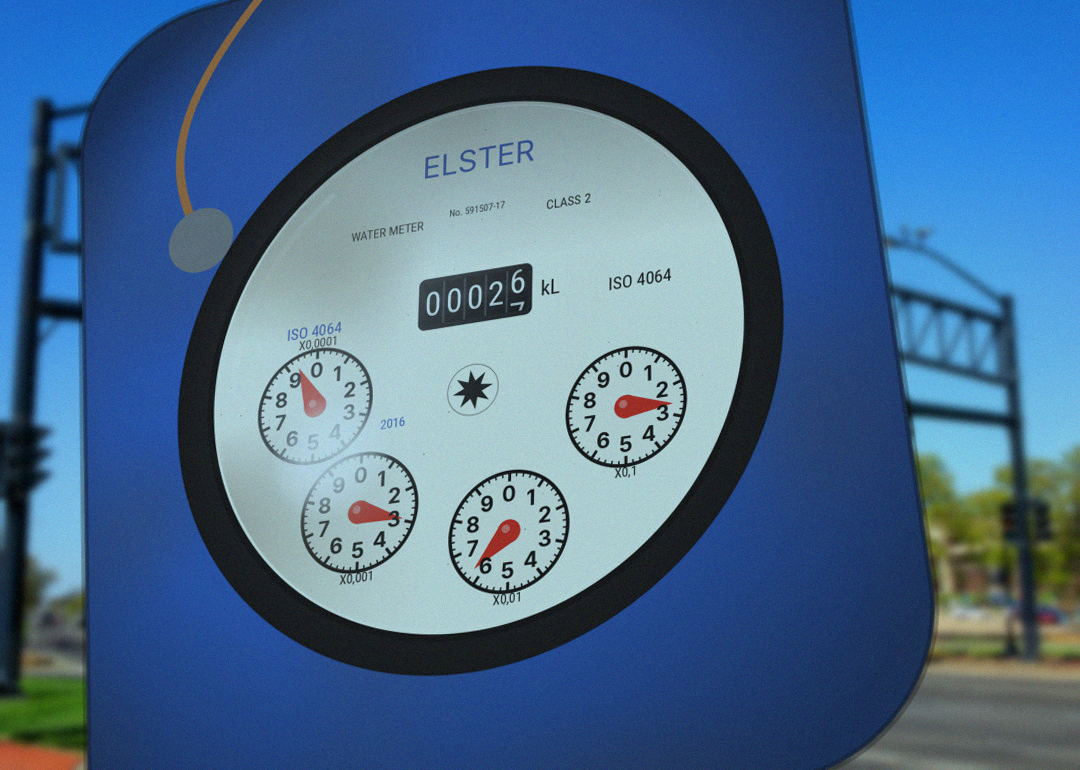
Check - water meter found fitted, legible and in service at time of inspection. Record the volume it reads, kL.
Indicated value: 26.2629 kL
